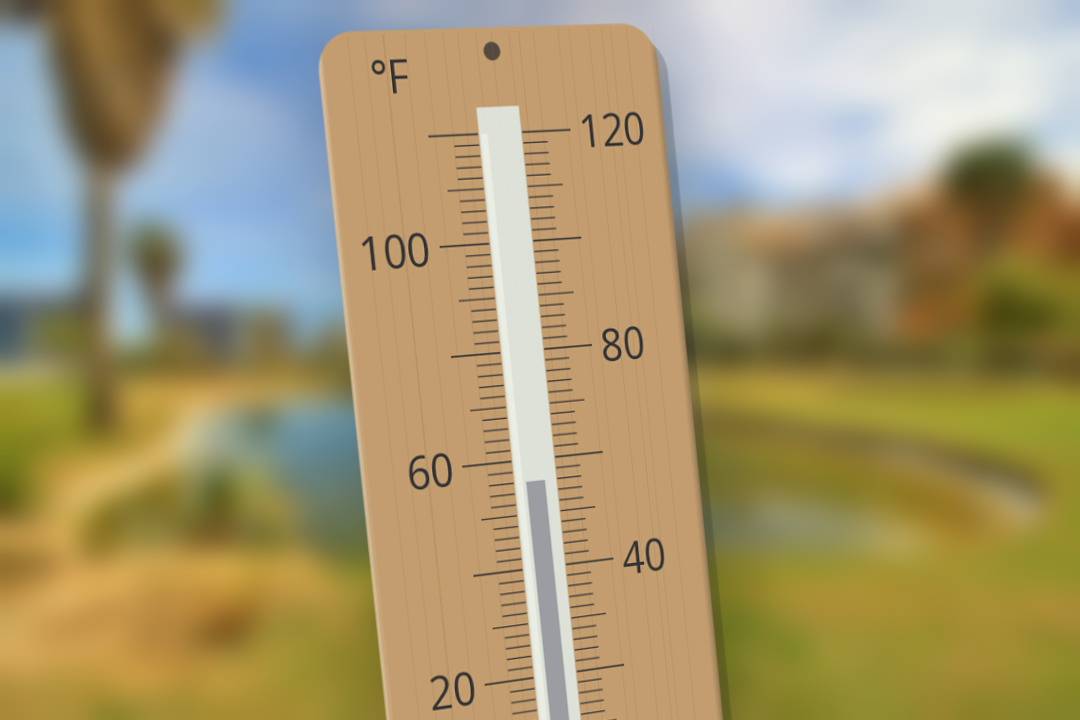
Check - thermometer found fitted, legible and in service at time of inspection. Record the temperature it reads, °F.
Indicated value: 56 °F
